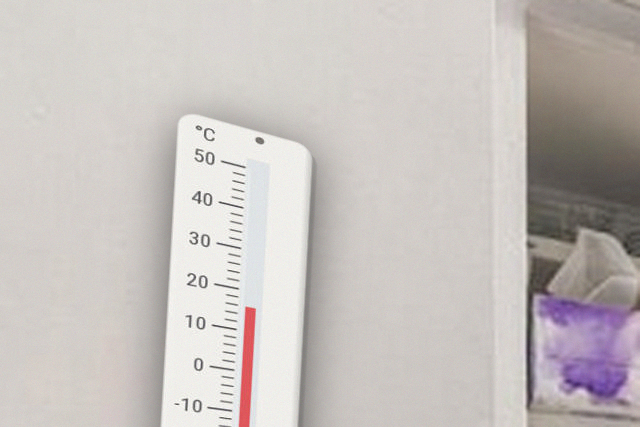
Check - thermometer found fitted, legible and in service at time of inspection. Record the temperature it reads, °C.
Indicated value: 16 °C
